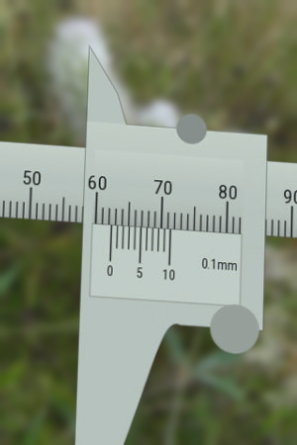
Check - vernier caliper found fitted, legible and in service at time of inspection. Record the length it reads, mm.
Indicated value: 62.4 mm
